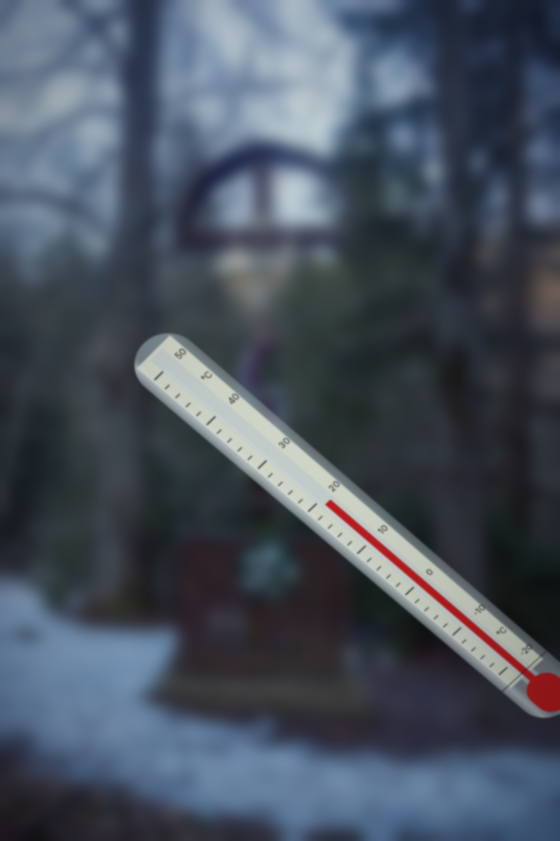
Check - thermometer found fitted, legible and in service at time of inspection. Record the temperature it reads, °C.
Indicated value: 19 °C
